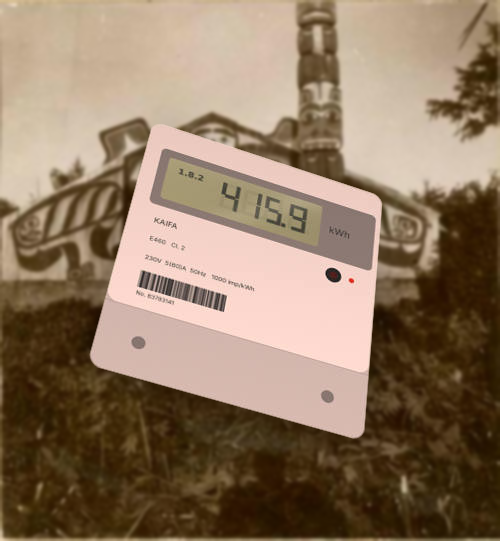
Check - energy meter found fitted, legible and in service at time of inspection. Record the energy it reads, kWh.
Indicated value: 415.9 kWh
